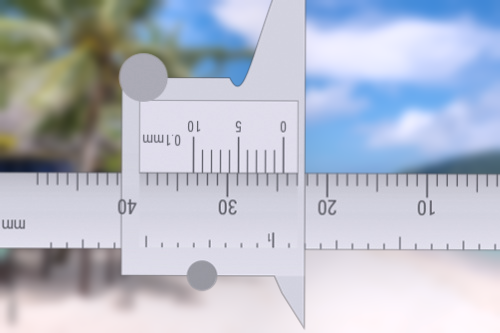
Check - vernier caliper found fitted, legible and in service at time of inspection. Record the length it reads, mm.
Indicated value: 24.4 mm
